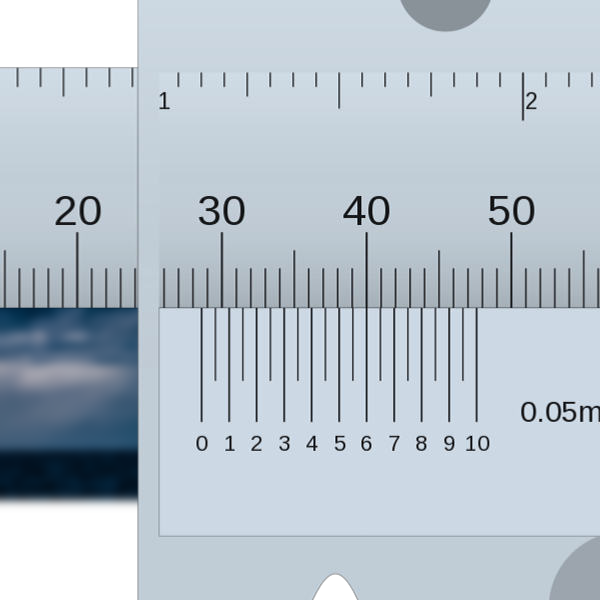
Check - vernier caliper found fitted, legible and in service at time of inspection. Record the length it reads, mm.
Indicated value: 28.6 mm
